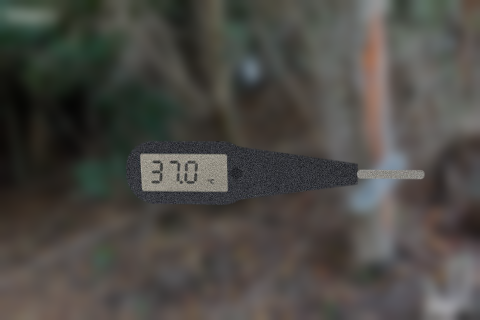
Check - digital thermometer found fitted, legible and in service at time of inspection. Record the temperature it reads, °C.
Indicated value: 37.0 °C
